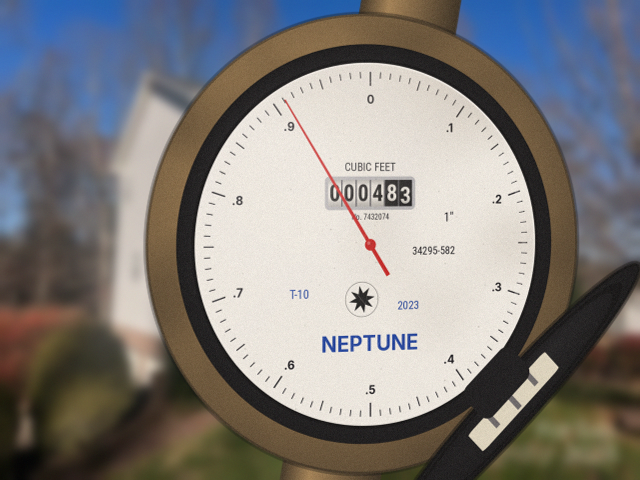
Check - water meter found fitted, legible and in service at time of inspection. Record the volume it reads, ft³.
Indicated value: 482.91 ft³
